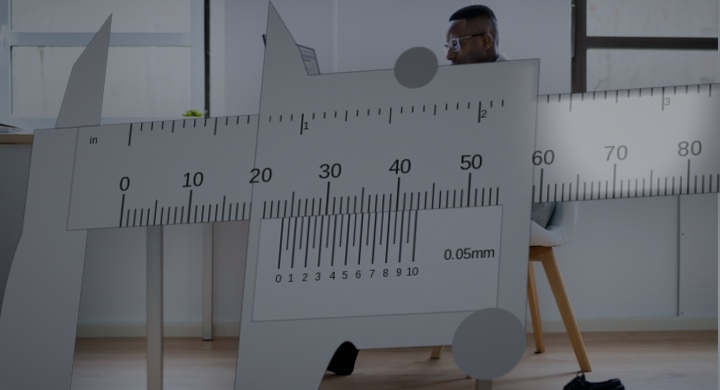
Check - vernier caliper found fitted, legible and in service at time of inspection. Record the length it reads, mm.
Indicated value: 23.8 mm
